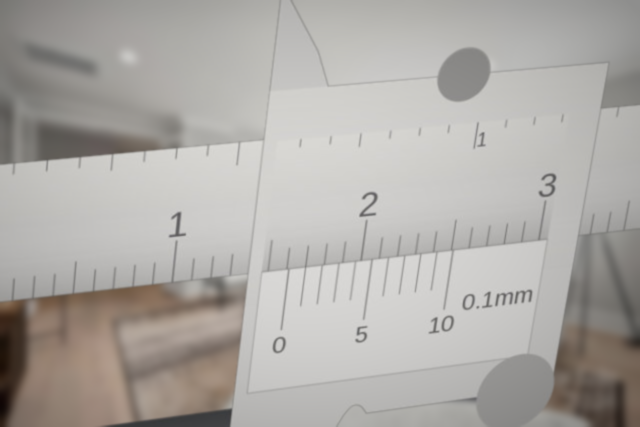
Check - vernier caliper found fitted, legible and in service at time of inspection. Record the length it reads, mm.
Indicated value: 16.1 mm
